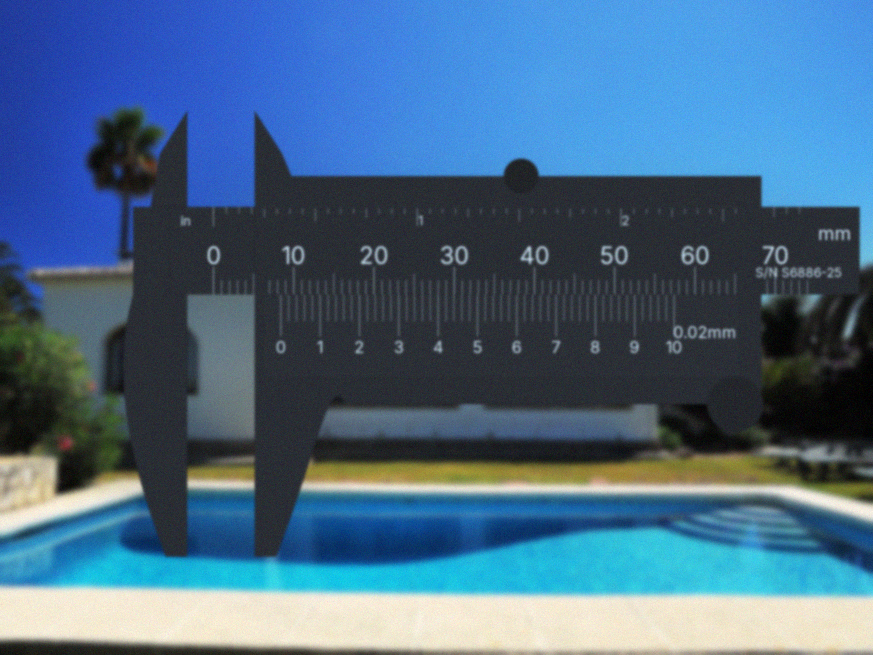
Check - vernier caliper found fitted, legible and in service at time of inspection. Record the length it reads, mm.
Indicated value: 8.4 mm
